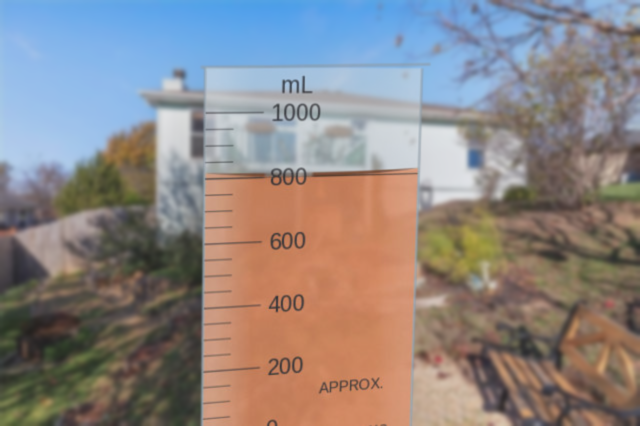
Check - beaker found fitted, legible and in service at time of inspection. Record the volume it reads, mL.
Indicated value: 800 mL
